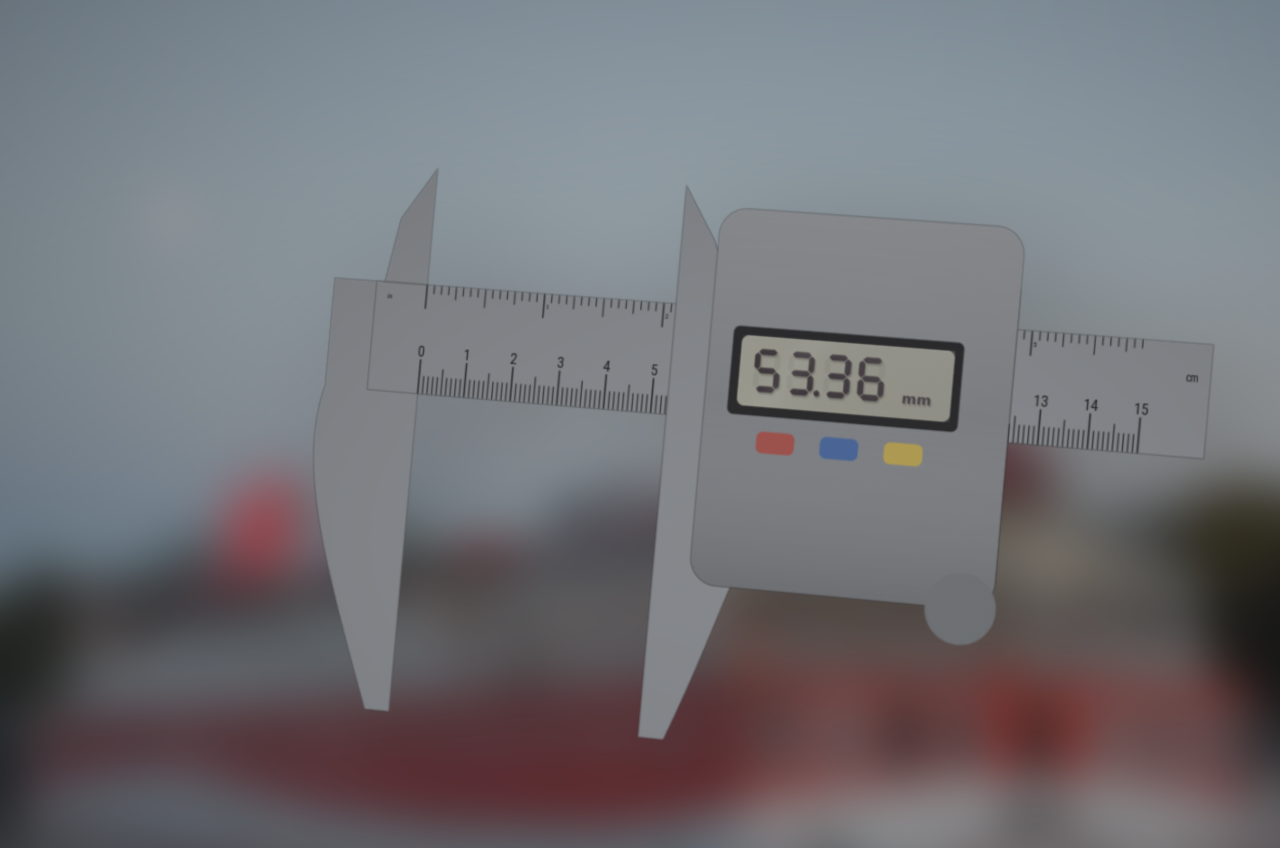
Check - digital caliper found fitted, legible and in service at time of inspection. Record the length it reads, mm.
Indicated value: 53.36 mm
